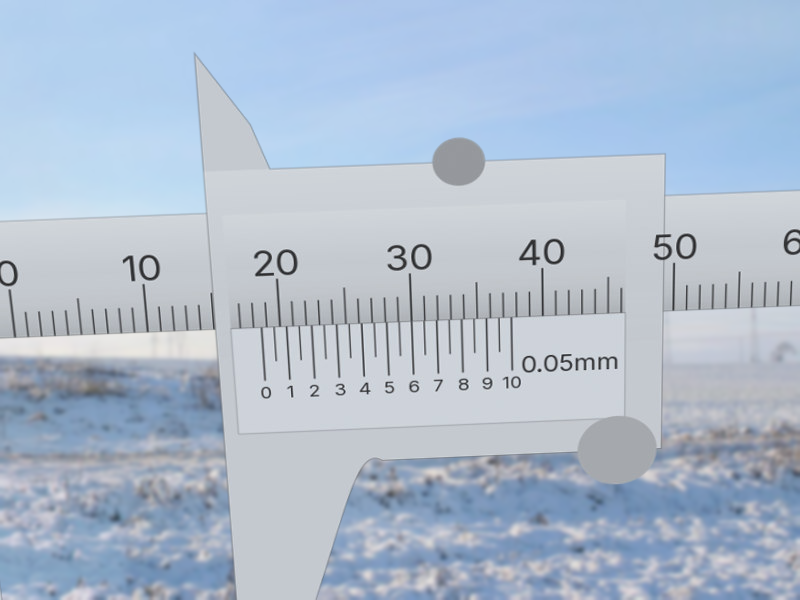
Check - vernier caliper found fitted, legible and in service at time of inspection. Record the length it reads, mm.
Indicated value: 18.6 mm
